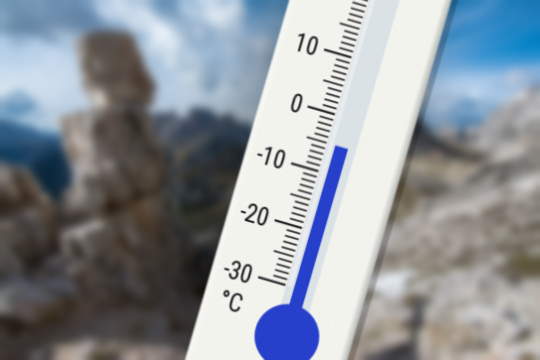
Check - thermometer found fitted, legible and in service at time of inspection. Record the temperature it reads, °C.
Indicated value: -5 °C
